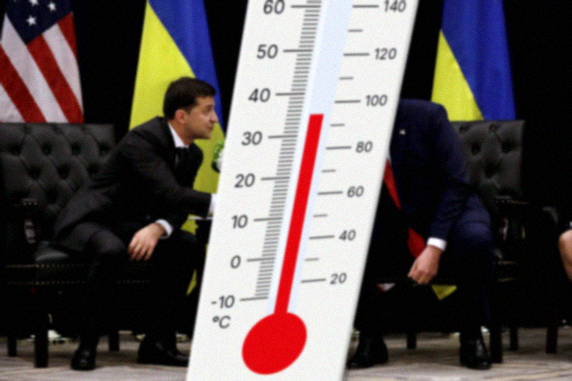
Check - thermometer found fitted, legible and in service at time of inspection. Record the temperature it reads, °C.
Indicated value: 35 °C
